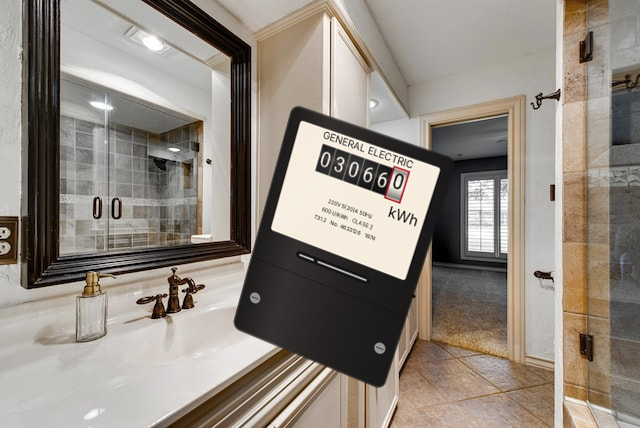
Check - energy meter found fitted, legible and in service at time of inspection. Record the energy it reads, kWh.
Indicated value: 3066.0 kWh
